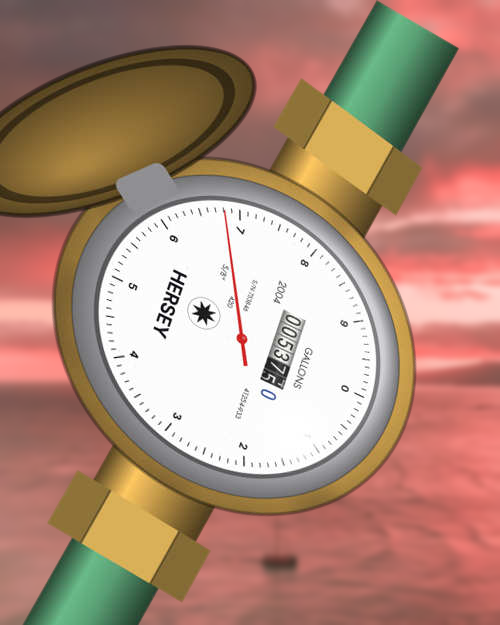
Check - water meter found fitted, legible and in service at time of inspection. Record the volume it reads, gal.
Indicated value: 53746.8 gal
